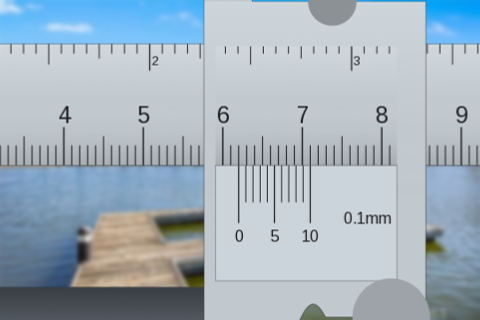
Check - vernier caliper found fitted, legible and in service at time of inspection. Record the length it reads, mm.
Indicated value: 62.0 mm
